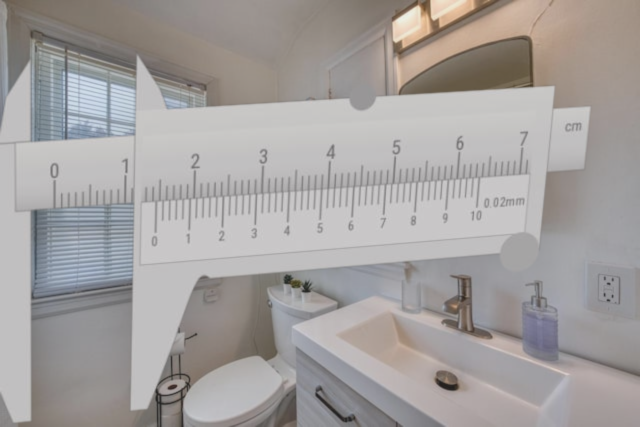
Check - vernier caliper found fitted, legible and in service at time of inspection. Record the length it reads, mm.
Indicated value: 14.5 mm
